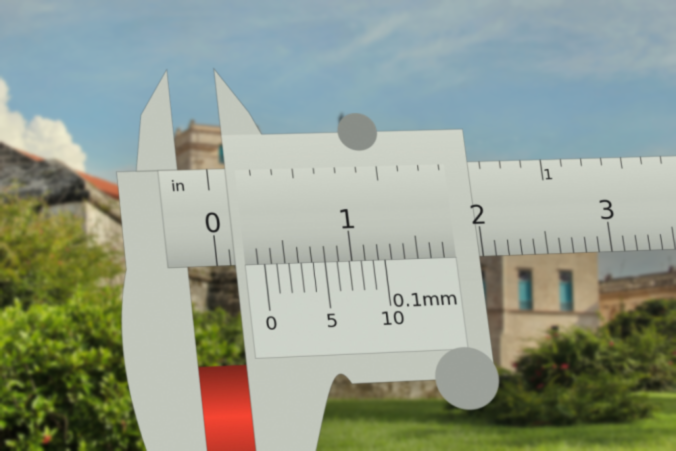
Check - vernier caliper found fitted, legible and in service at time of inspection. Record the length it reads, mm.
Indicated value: 3.5 mm
